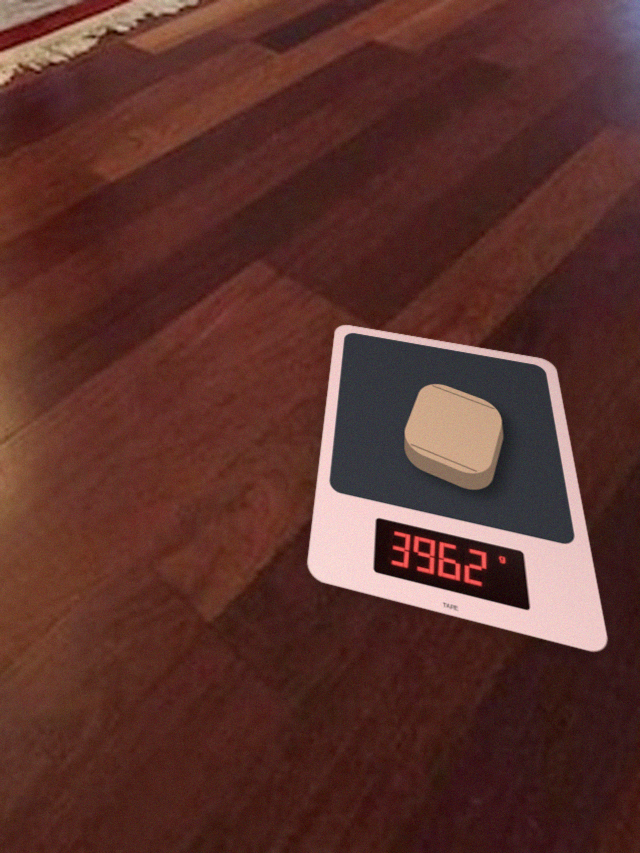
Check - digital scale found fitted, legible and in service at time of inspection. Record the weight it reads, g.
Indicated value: 3962 g
